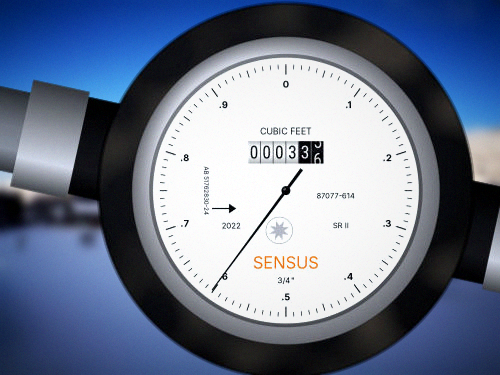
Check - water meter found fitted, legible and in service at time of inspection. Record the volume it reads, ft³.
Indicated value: 335.60 ft³
